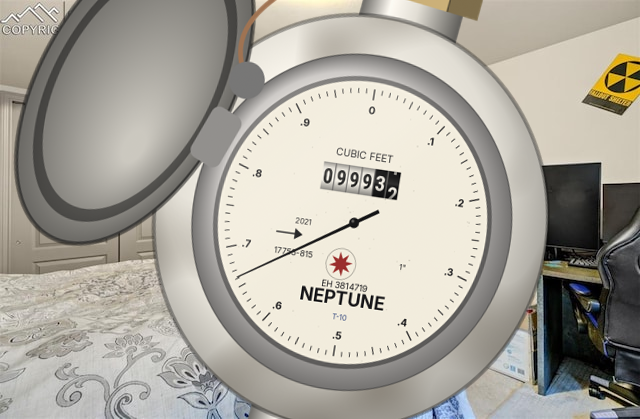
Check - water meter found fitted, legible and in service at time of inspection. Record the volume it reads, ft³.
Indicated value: 99931.66 ft³
